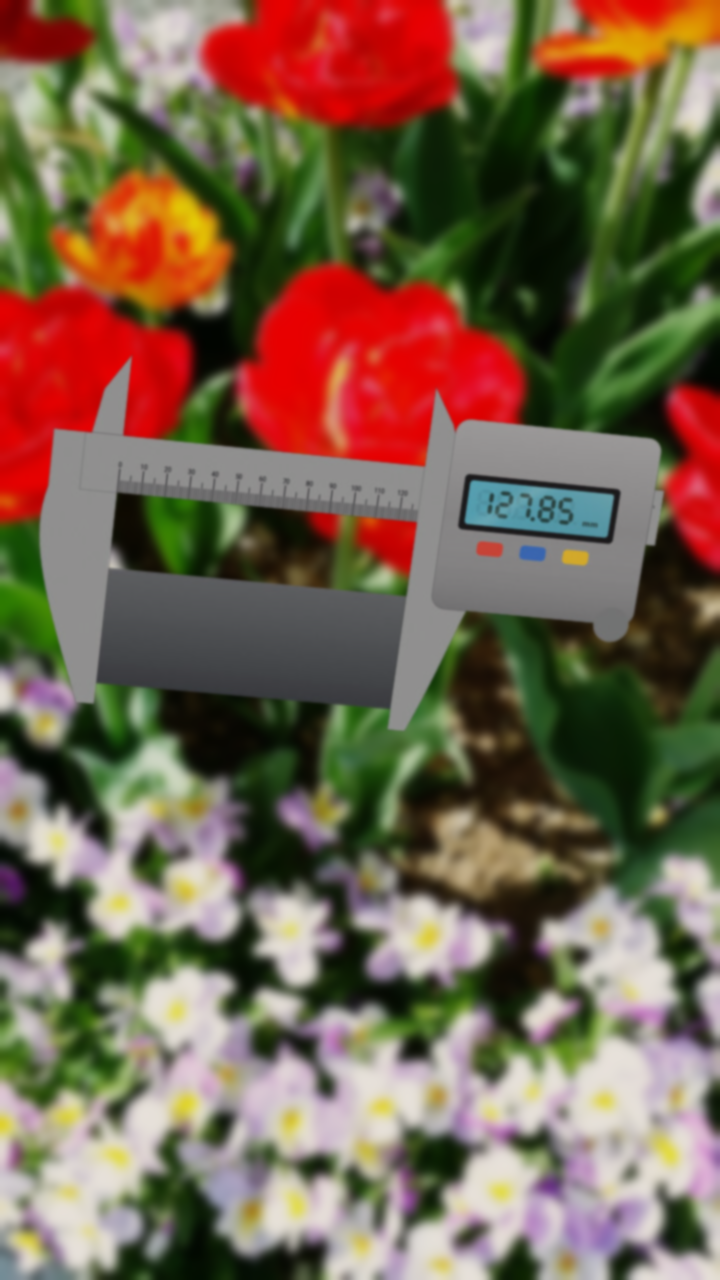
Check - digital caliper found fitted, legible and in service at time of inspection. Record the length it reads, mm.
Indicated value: 127.85 mm
